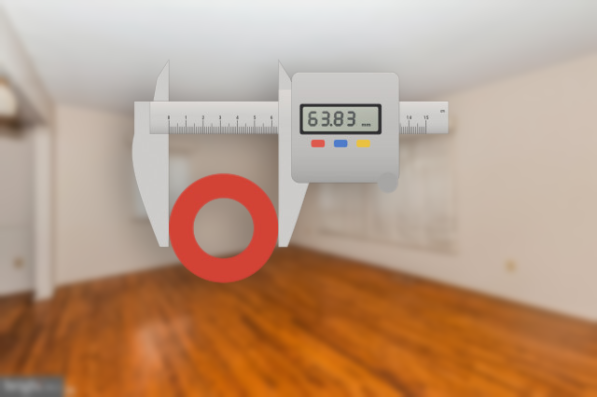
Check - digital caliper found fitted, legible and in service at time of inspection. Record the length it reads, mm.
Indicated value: 63.83 mm
